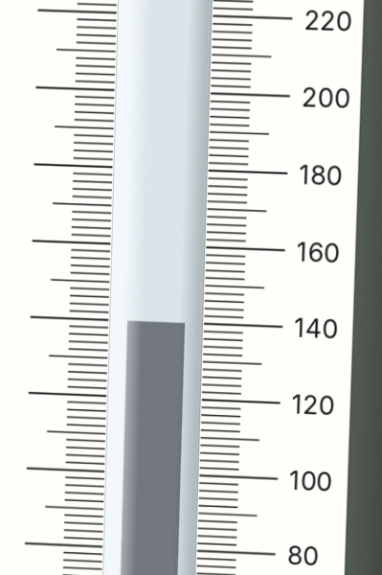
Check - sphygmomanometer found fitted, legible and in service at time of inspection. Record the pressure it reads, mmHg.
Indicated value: 140 mmHg
